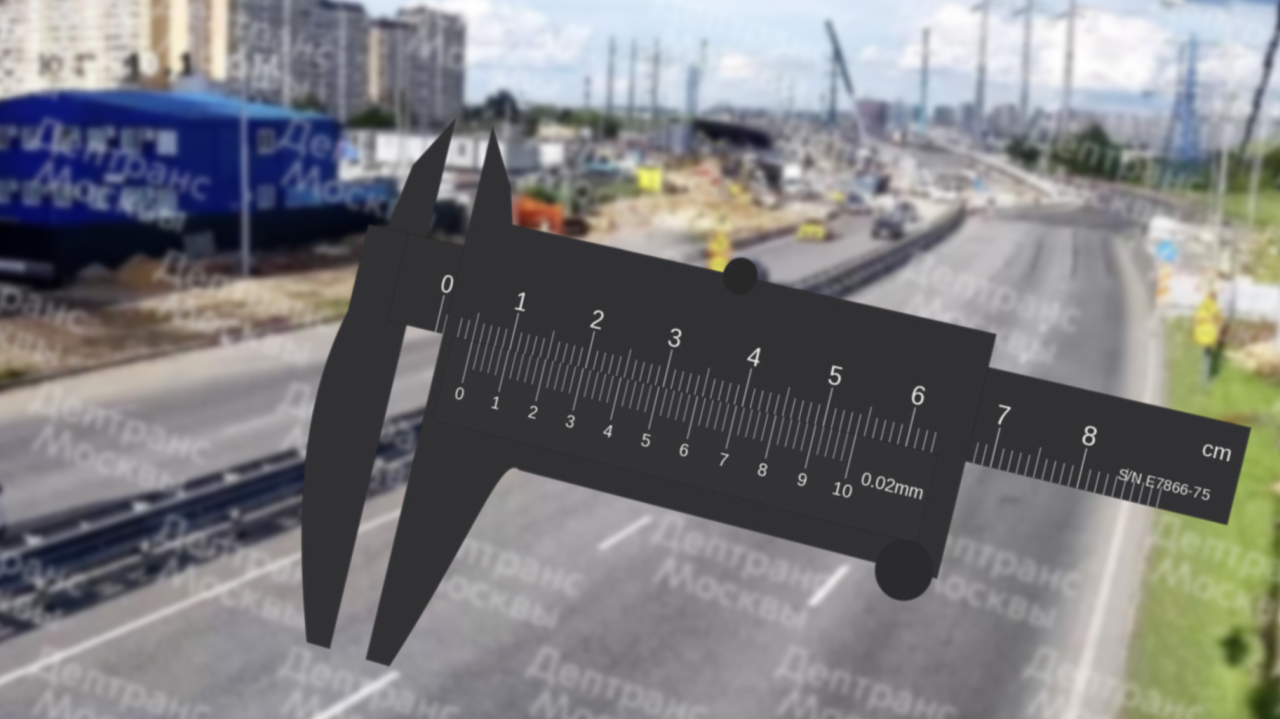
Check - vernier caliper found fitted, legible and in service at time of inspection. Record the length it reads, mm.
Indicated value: 5.0 mm
